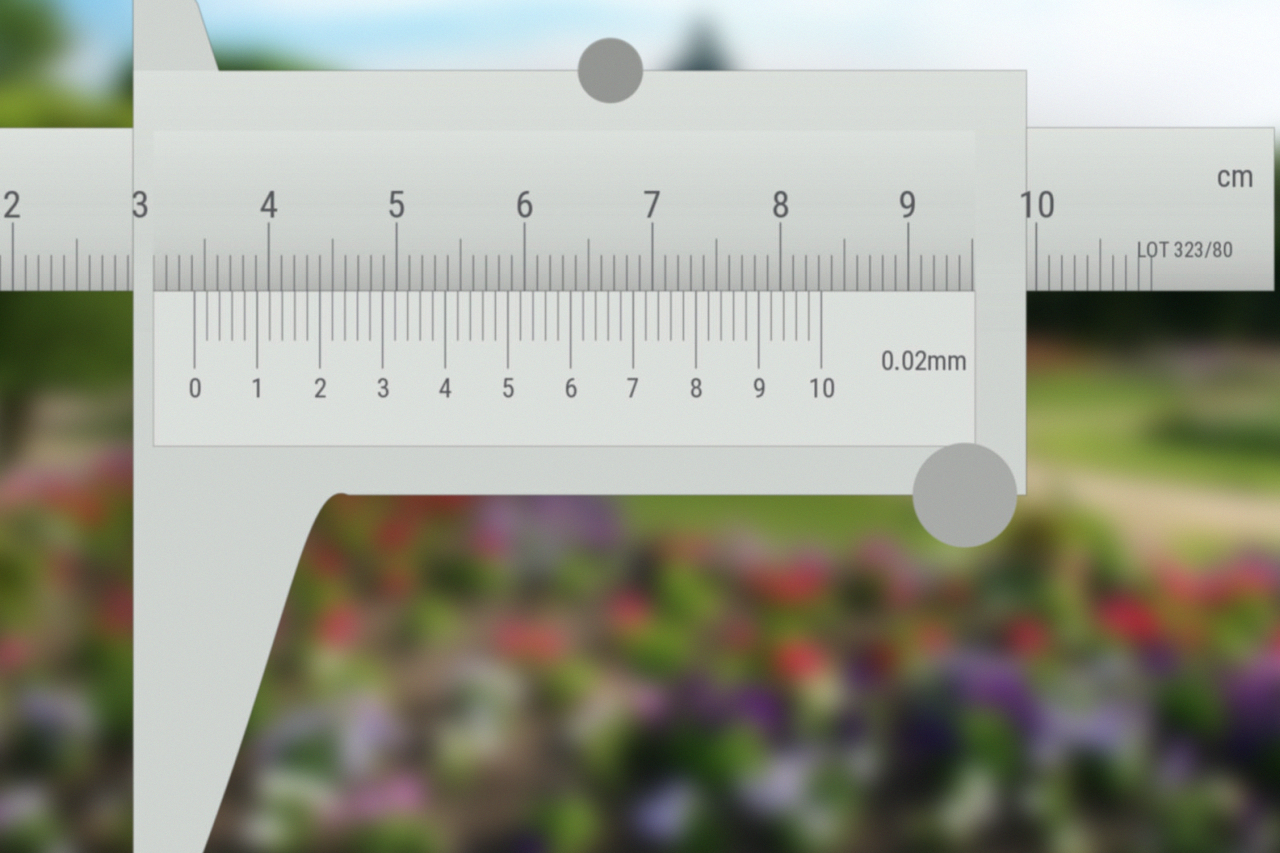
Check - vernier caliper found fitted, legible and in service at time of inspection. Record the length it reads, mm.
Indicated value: 34.2 mm
